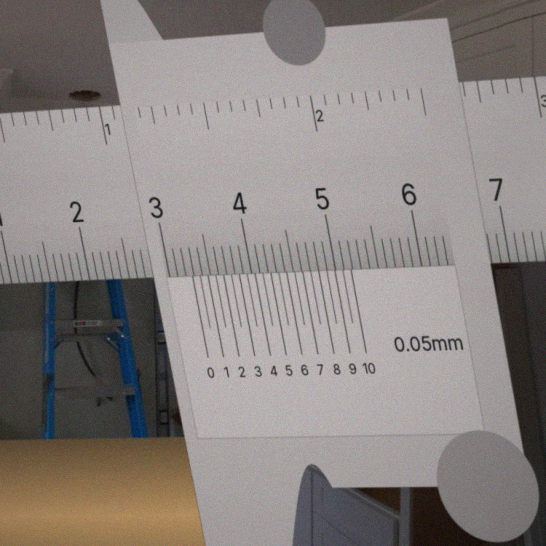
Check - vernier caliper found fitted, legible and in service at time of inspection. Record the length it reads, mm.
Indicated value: 32.8 mm
